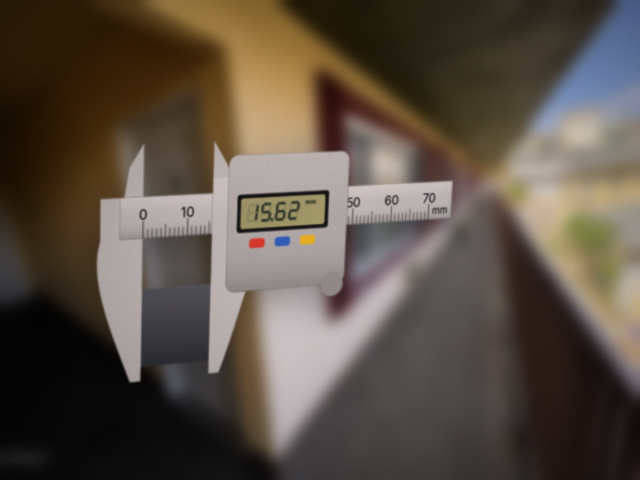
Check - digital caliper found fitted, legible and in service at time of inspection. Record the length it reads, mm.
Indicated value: 15.62 mm
